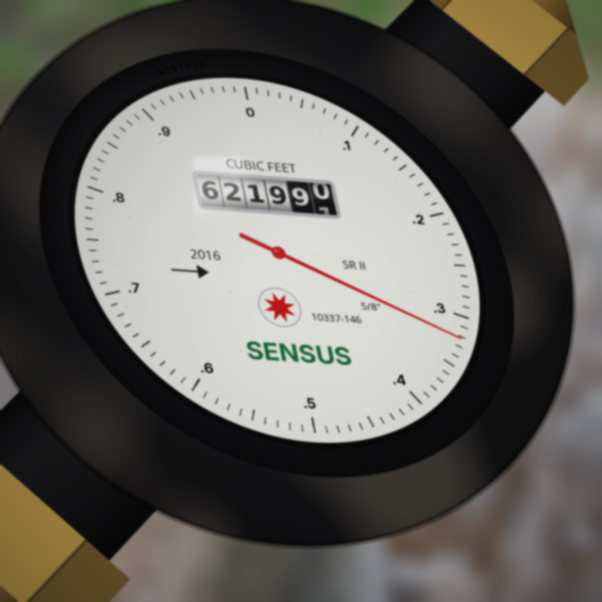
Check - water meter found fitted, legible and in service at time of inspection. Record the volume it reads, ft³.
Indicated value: 621990.32 ft³
